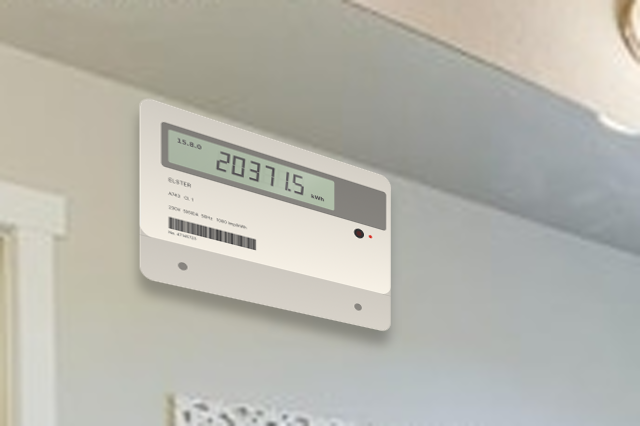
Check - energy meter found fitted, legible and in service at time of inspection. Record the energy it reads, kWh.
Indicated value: 20371.5 kWh
